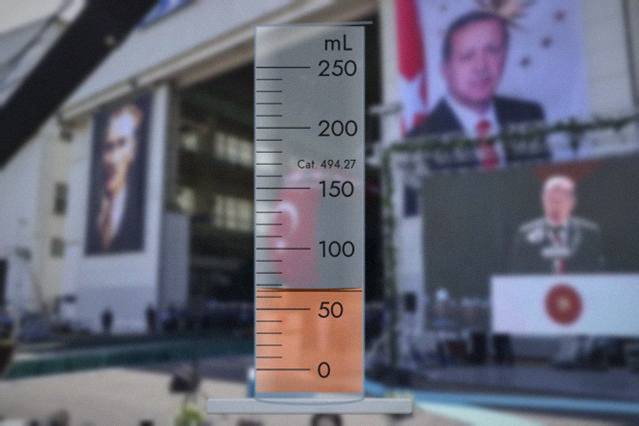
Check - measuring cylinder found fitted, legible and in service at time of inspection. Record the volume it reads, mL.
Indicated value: 65 mL
